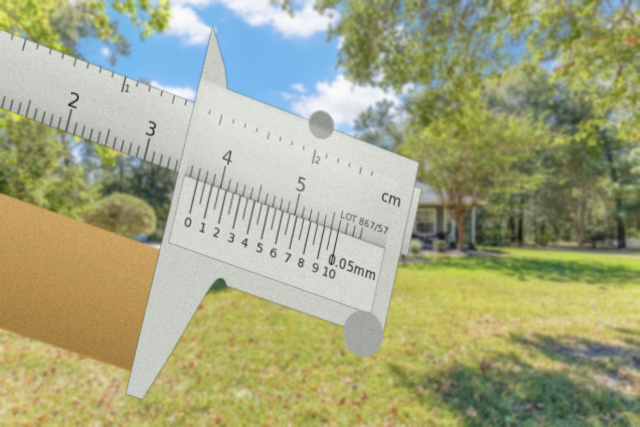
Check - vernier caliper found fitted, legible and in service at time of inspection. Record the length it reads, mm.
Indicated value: 37.0 mm
